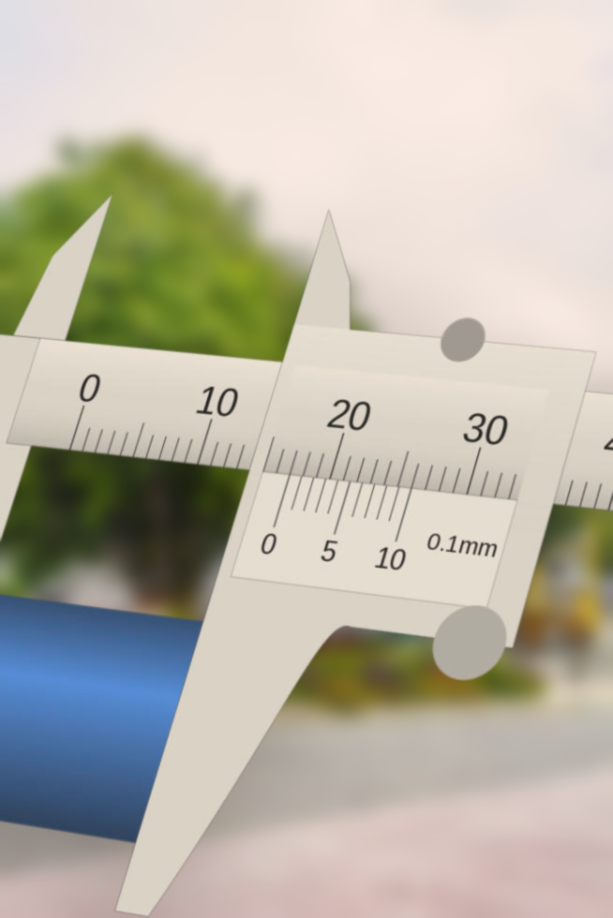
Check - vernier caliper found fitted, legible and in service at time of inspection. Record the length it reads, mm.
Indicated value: 17.0 mm
